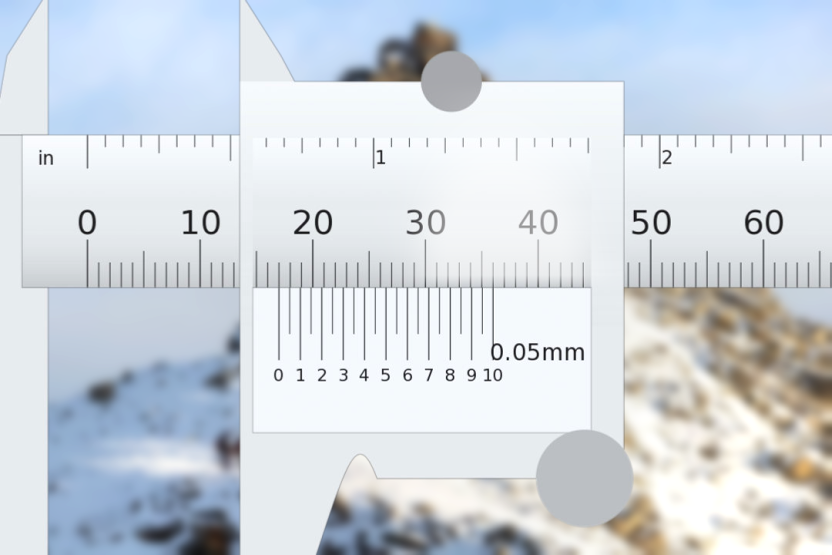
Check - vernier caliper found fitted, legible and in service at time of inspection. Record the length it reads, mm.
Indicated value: 17.0 mm
